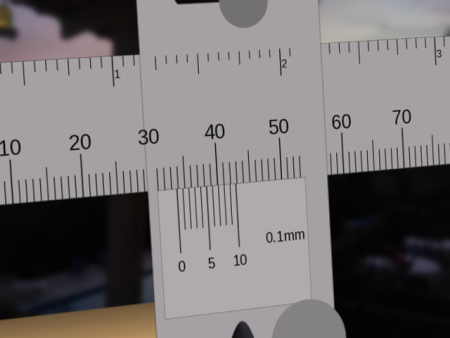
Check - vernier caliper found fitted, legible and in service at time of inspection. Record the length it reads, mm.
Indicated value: 33.8 mm
